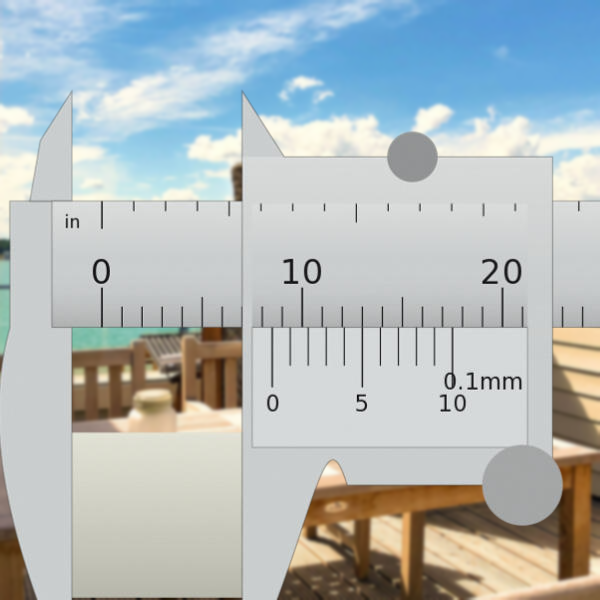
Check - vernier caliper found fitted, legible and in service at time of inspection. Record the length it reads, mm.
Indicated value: 8.5 mm
